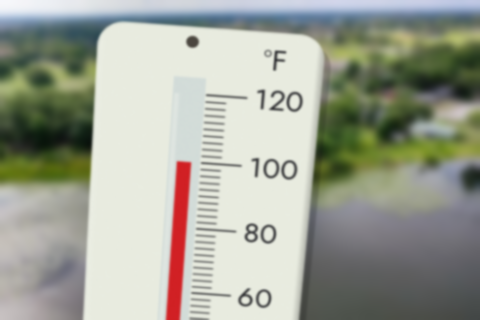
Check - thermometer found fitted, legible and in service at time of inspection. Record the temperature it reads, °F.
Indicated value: 100 °F
